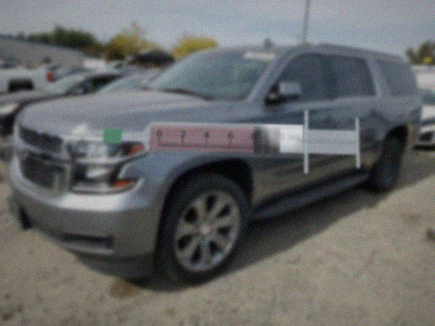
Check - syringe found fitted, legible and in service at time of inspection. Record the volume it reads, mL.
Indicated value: 8 mL
